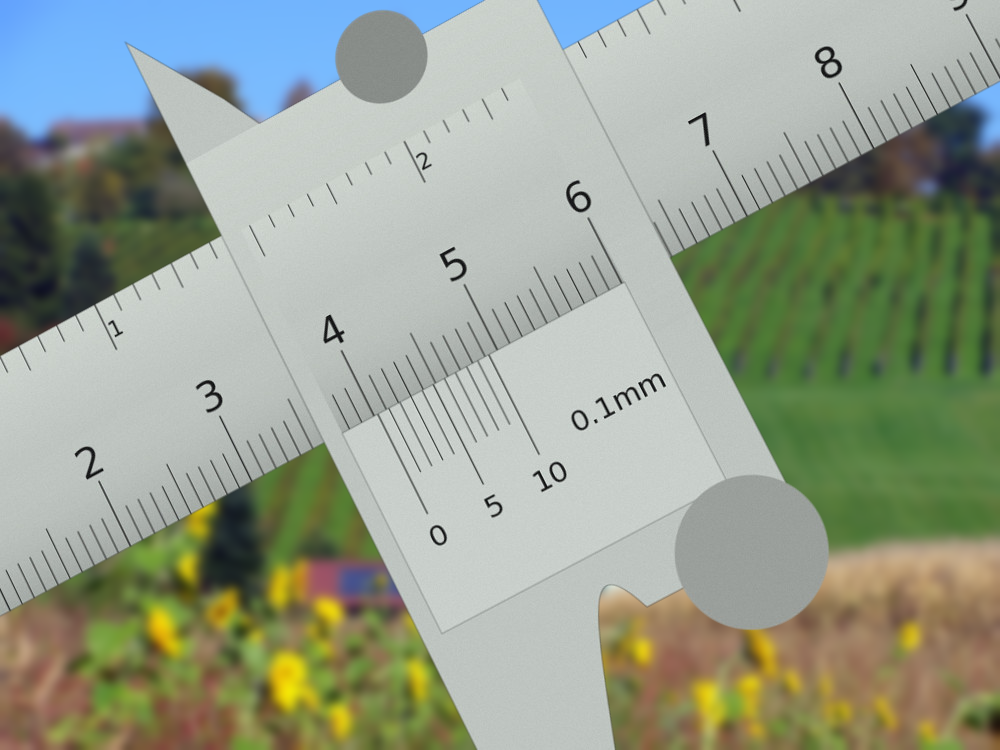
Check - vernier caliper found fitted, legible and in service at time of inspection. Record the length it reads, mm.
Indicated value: 40.3 mm
